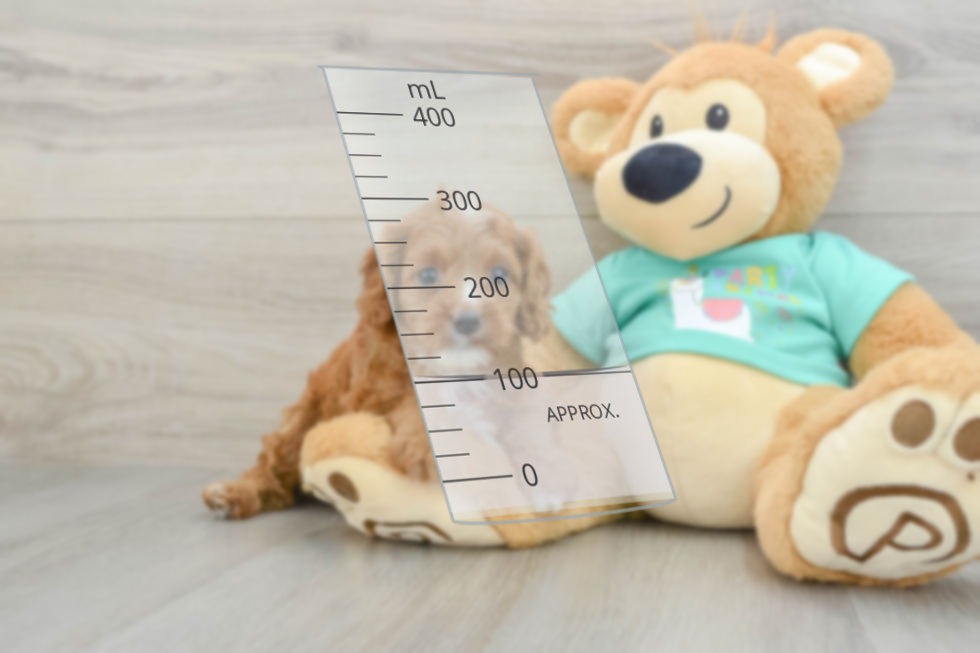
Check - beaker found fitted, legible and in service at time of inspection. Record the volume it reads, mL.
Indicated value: 100 mL
